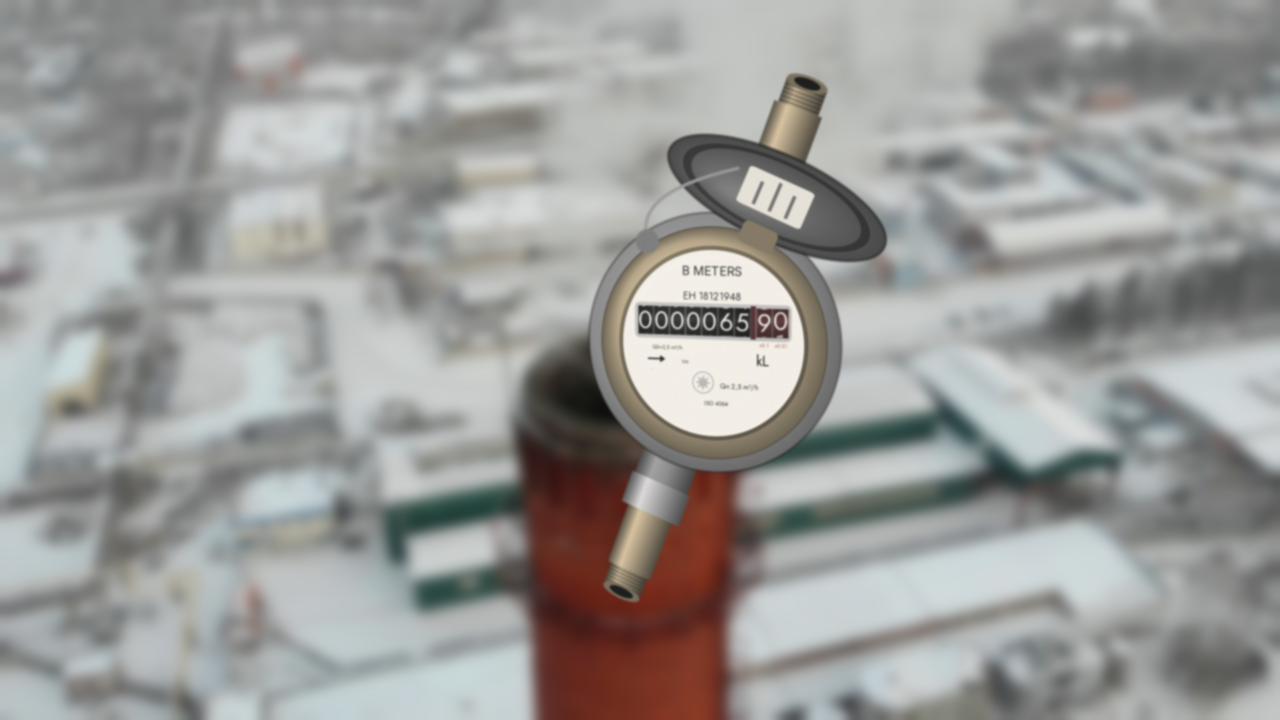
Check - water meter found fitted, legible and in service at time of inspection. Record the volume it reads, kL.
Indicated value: 65.90 kL
